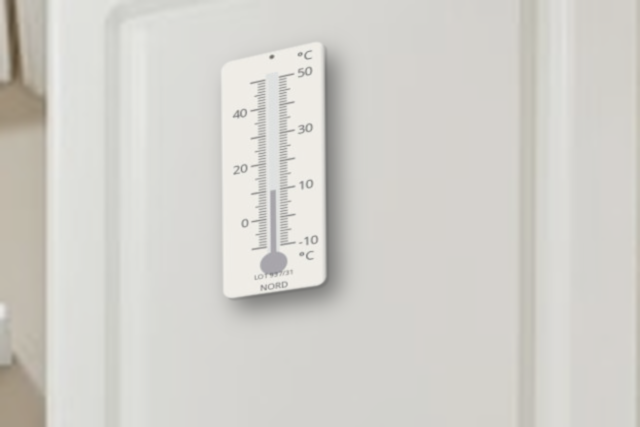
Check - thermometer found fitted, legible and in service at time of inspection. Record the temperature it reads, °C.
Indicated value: 10 °C
